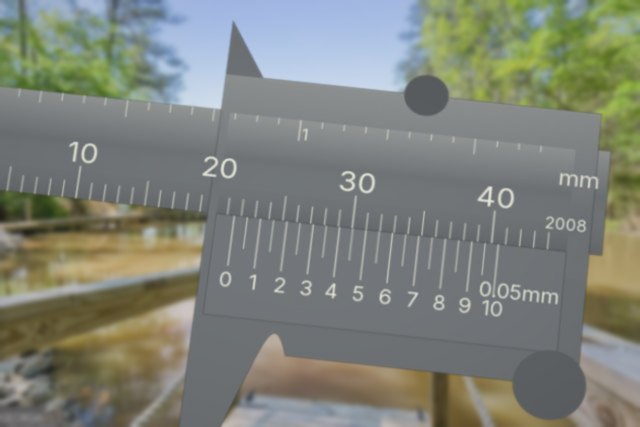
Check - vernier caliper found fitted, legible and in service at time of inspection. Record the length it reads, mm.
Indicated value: 21.5 mm
